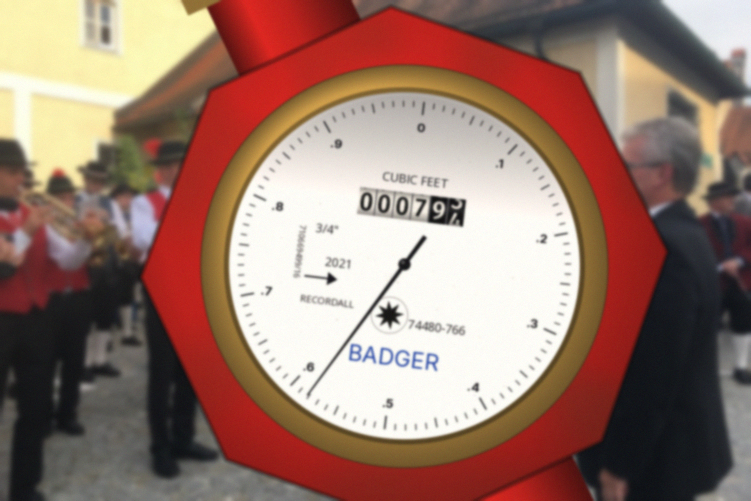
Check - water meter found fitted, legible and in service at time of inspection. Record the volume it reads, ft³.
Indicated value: 793.58 ft³
